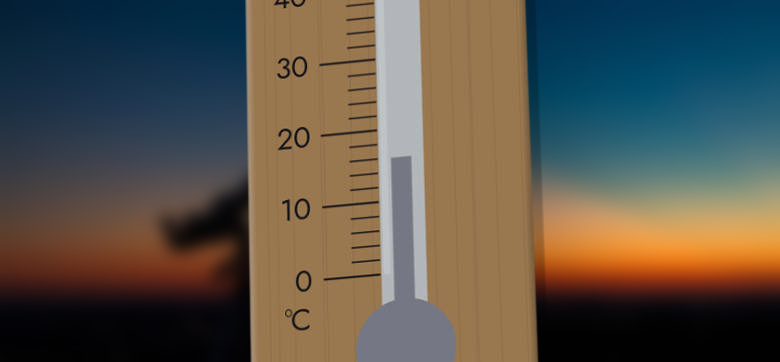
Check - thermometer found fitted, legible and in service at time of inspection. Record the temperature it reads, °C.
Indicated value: 16 °C
